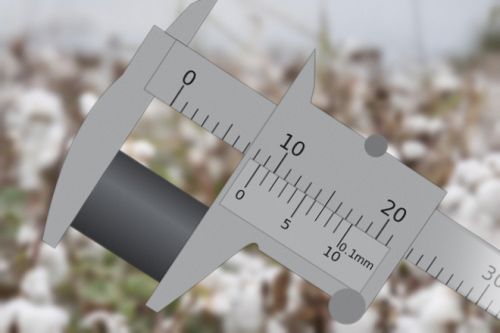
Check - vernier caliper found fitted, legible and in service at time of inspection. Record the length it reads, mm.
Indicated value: 8.7 mm
